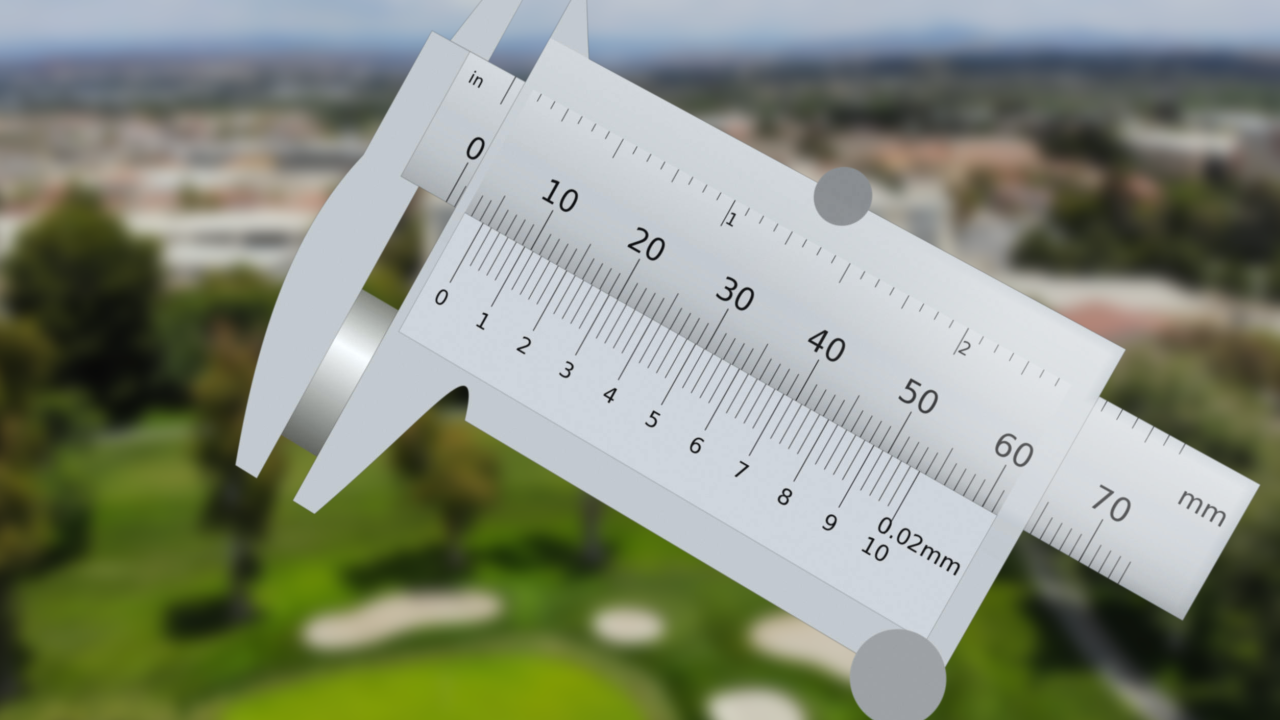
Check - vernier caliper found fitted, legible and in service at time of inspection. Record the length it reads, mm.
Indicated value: 4.4 mm
